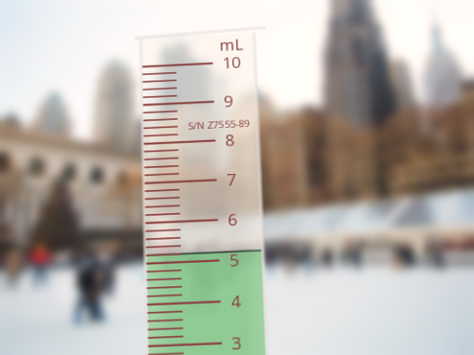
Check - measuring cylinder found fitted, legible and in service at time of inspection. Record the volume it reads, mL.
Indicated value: 5.2 mL
